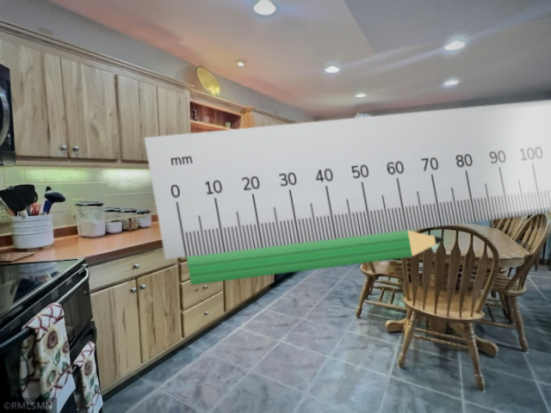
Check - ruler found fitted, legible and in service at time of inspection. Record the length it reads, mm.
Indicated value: 70 mm
